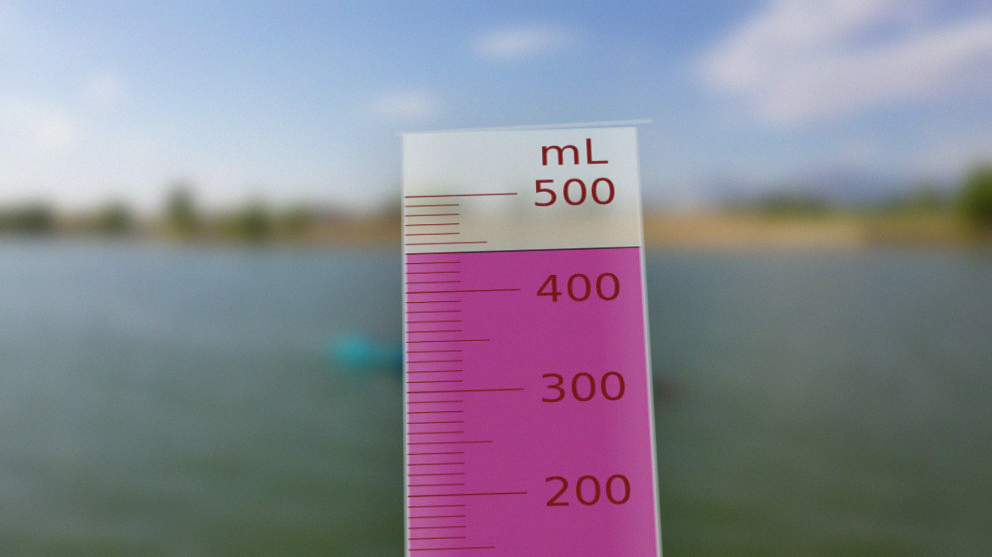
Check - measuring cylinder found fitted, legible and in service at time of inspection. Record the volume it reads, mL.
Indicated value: 440 mL
